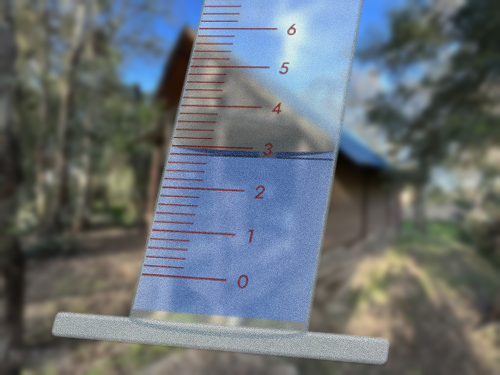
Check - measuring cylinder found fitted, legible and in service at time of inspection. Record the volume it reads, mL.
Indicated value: 2.8 mL
